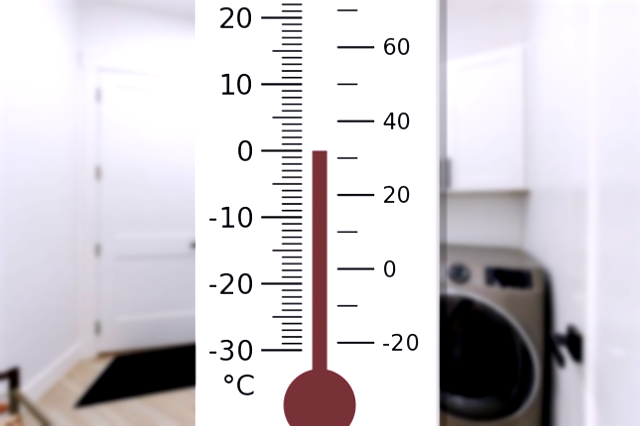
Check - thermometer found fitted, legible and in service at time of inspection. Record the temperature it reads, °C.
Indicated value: 0 °C
